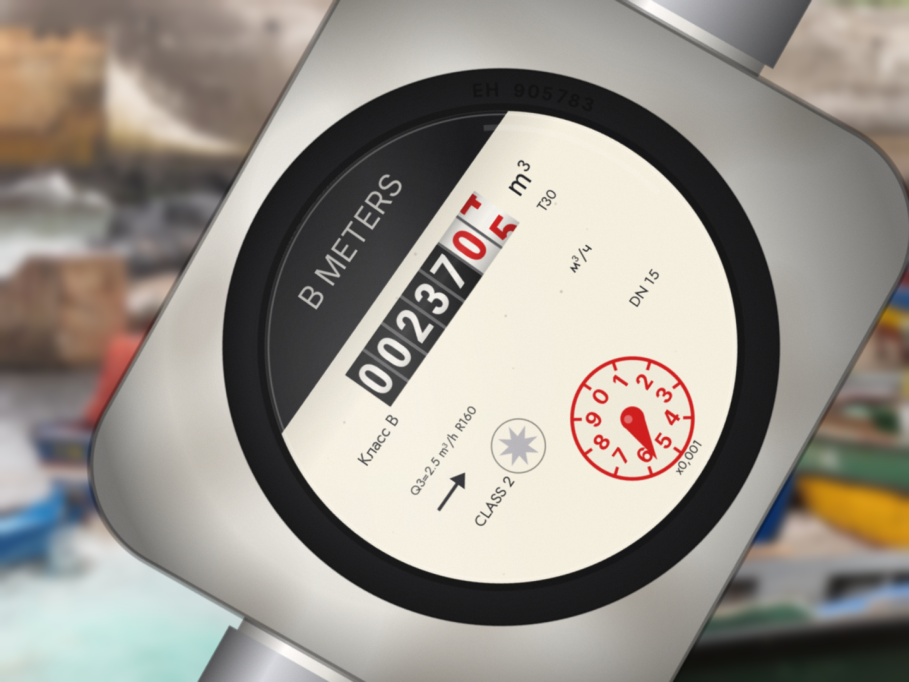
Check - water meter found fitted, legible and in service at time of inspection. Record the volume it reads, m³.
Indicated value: 237.045 m³
